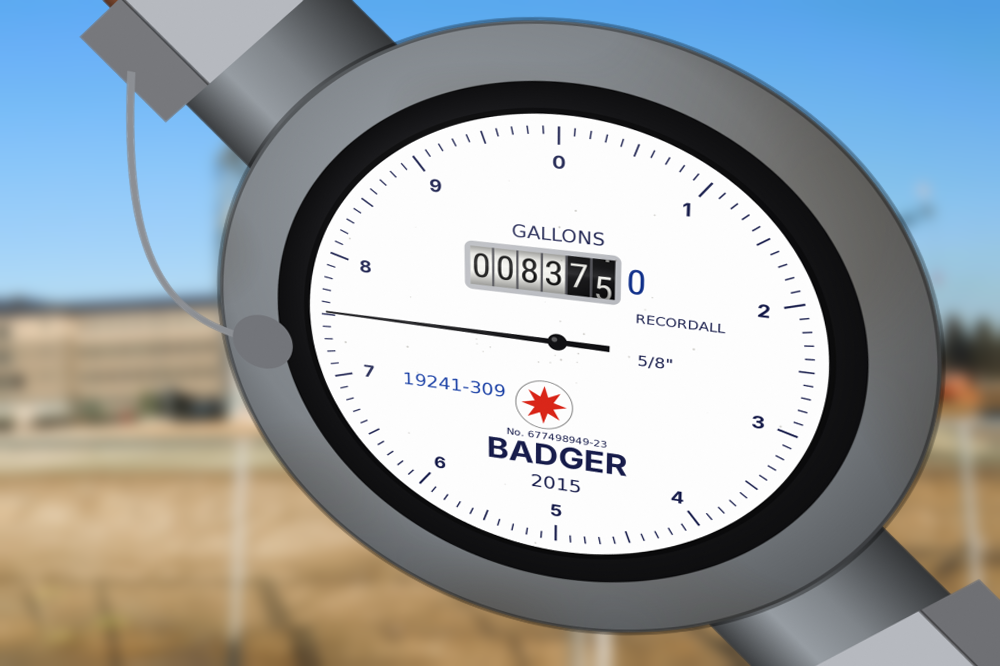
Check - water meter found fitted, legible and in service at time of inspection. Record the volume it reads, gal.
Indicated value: 83747.5 gal
